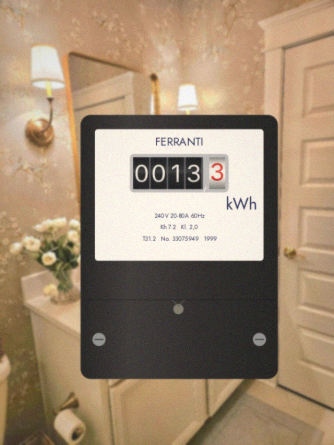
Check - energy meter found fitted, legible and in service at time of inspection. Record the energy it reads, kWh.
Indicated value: 13.3 kWh
